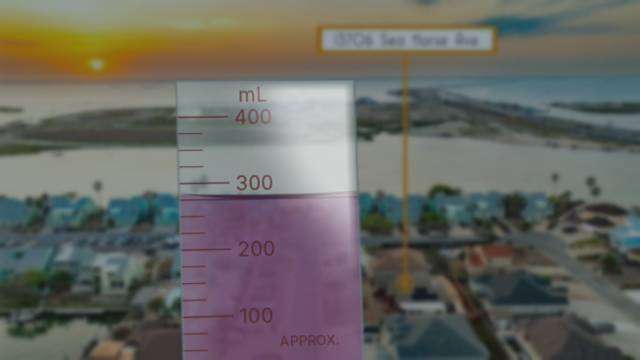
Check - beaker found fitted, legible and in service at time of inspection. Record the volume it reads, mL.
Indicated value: 275 mL
